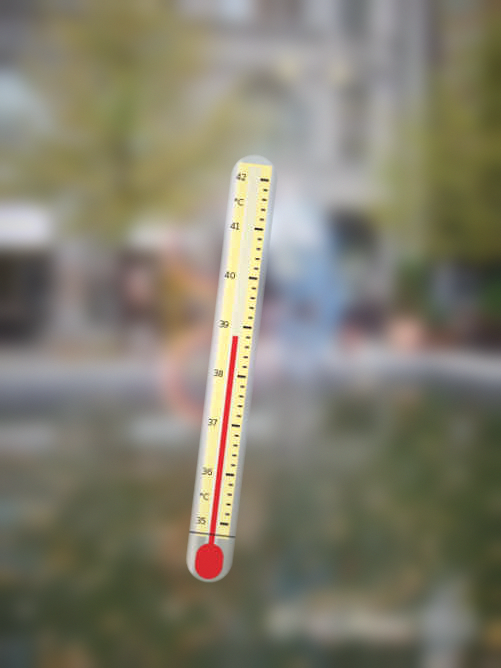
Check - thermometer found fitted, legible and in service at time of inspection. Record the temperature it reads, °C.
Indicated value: 38.8 °C
